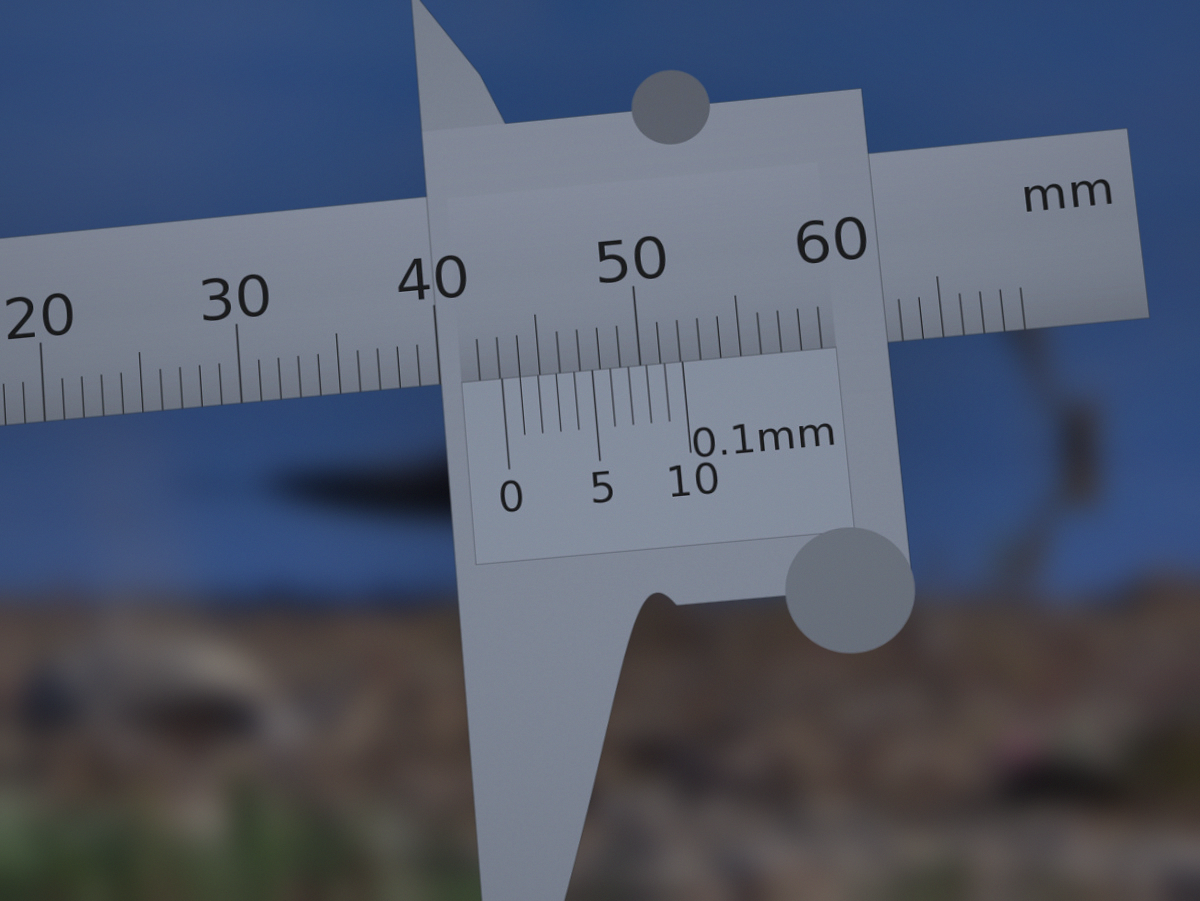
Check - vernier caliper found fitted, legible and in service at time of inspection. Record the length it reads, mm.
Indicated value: 43.1 mm
